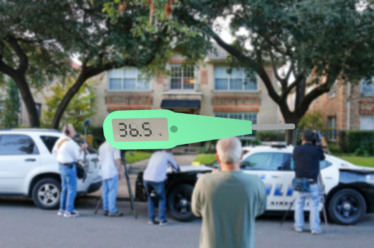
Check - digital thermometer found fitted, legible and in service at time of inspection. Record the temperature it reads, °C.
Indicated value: 36.5 °C
